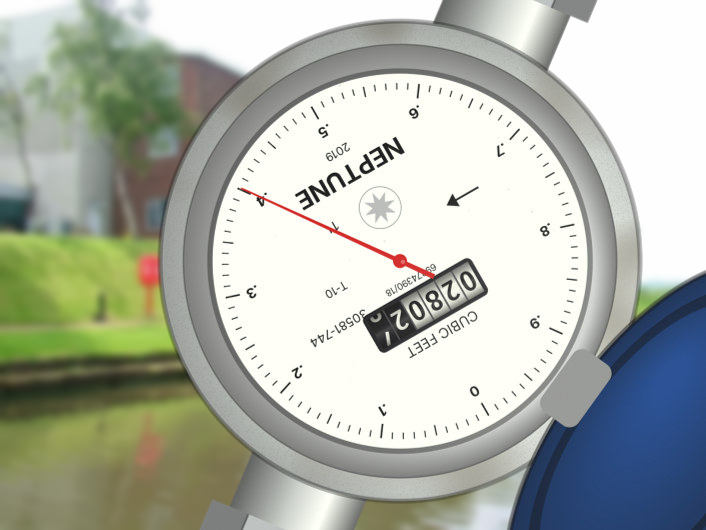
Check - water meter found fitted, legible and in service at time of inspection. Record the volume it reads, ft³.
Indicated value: 28027.40 ft³
